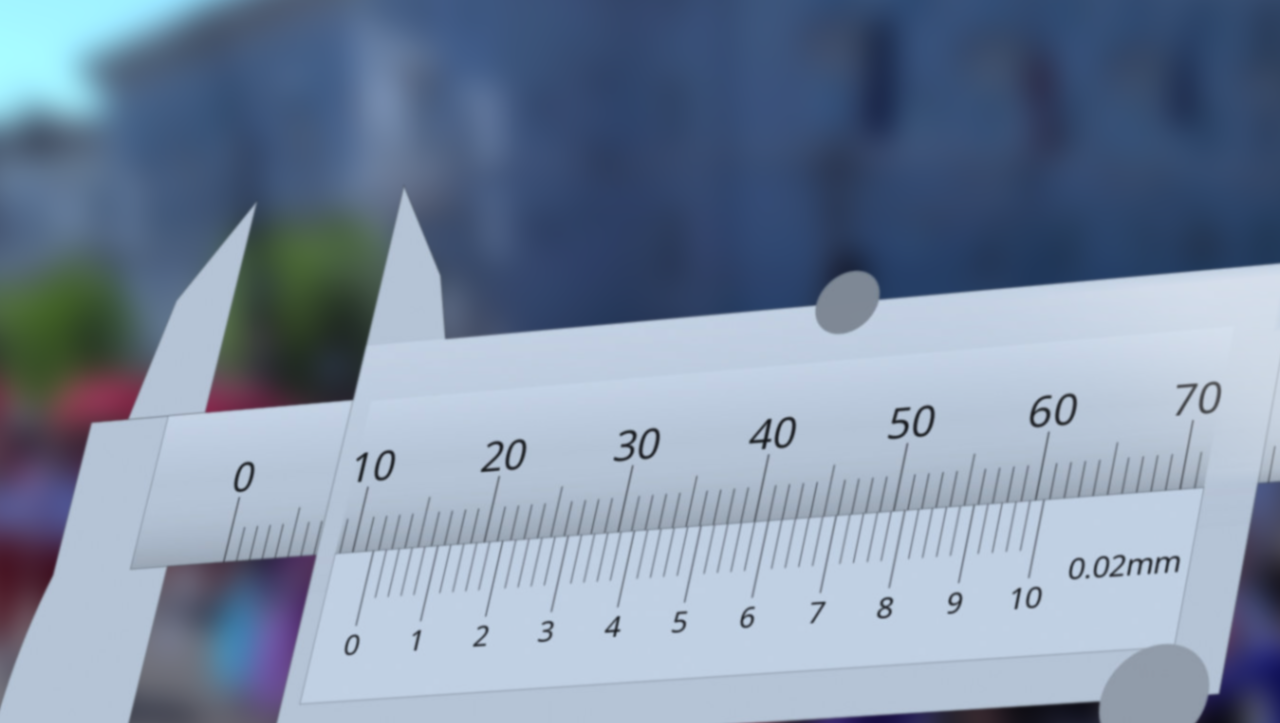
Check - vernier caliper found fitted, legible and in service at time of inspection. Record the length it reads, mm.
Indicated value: 11.6 mm
